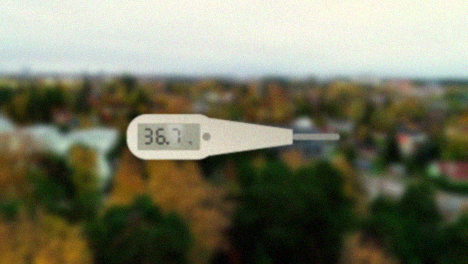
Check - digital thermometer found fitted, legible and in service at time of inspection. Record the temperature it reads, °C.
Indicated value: 36.7 °C
